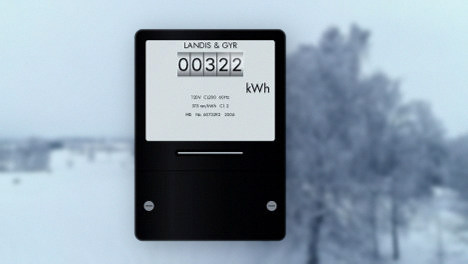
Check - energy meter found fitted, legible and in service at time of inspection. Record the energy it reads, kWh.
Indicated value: 322 kWh
